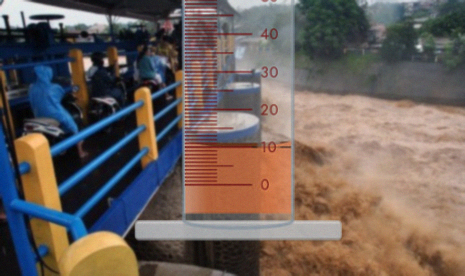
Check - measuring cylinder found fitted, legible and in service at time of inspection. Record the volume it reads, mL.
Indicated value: 10 mL
